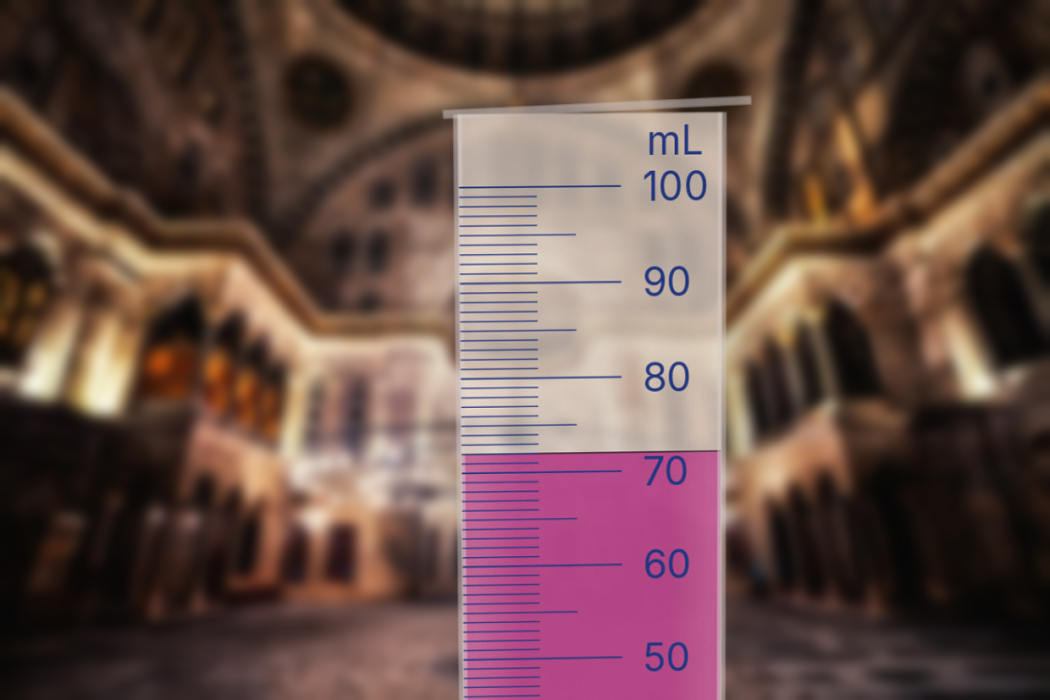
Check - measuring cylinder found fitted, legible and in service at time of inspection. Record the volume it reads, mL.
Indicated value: 72 mL
